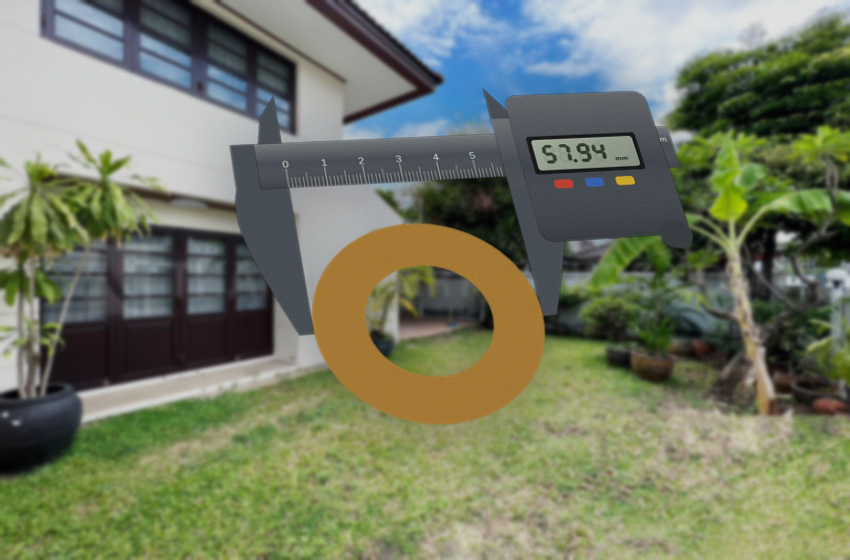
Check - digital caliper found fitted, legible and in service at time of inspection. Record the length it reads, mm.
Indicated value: 57.94 mm
